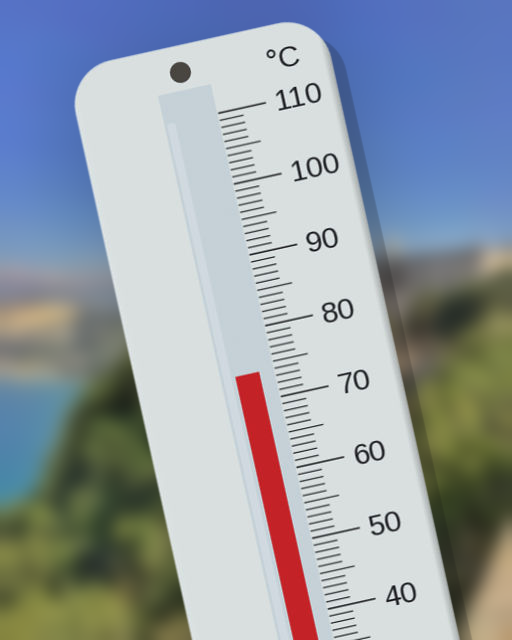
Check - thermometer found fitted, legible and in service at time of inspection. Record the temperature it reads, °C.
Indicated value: 74 °C
